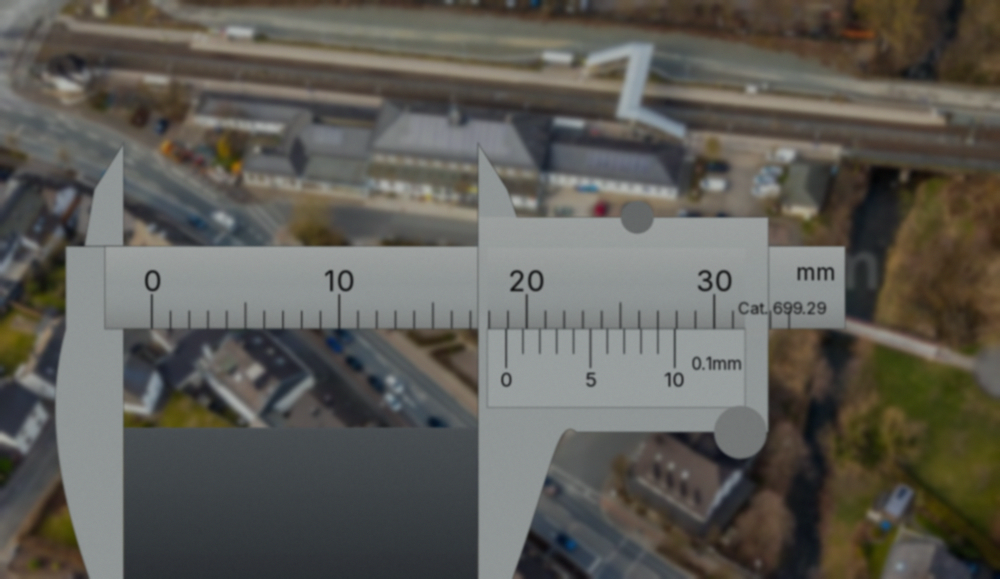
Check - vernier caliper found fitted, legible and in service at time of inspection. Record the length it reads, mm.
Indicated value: 18.9 mm
